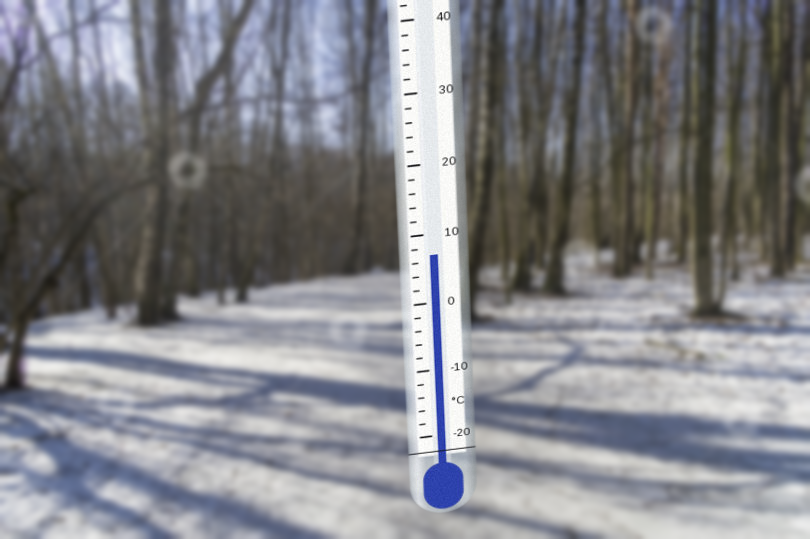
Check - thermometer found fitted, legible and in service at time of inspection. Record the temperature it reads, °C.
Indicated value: 7 °C
